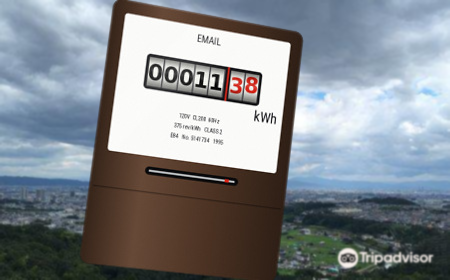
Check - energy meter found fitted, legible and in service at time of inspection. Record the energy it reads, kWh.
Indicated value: 11.38 kWh
